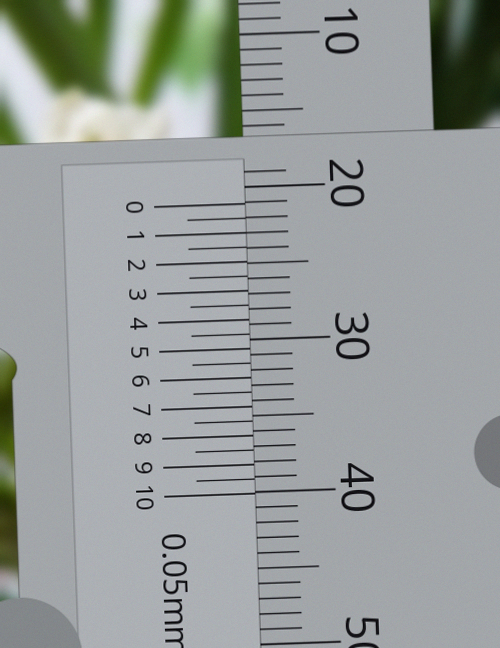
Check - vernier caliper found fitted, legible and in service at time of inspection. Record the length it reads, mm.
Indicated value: 21.1 mm
